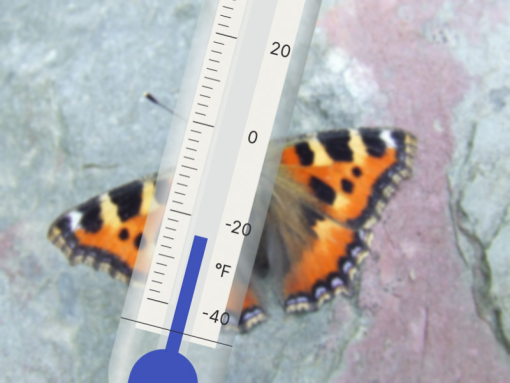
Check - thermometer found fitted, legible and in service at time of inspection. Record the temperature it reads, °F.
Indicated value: -24 °F
